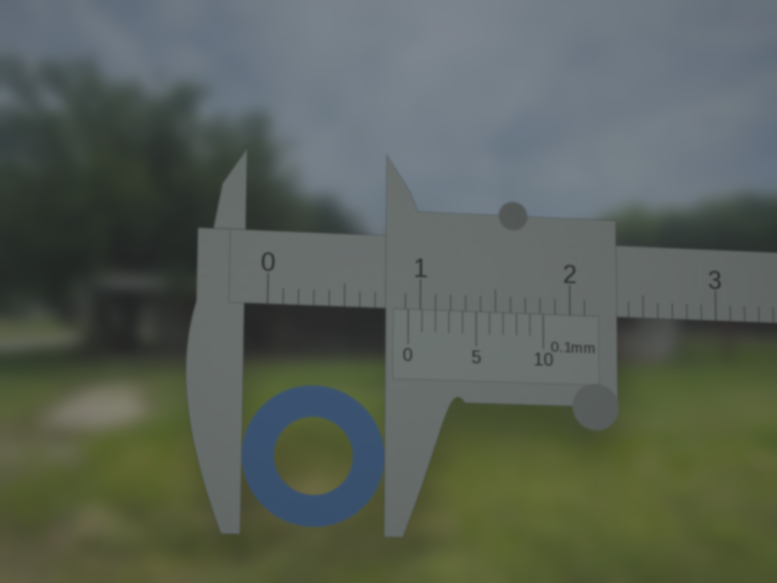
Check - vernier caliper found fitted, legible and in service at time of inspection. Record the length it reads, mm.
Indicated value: 9.2 mm
